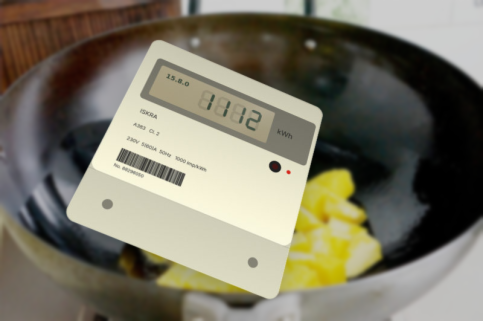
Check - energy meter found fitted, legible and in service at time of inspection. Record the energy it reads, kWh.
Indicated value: 1112 kWh
